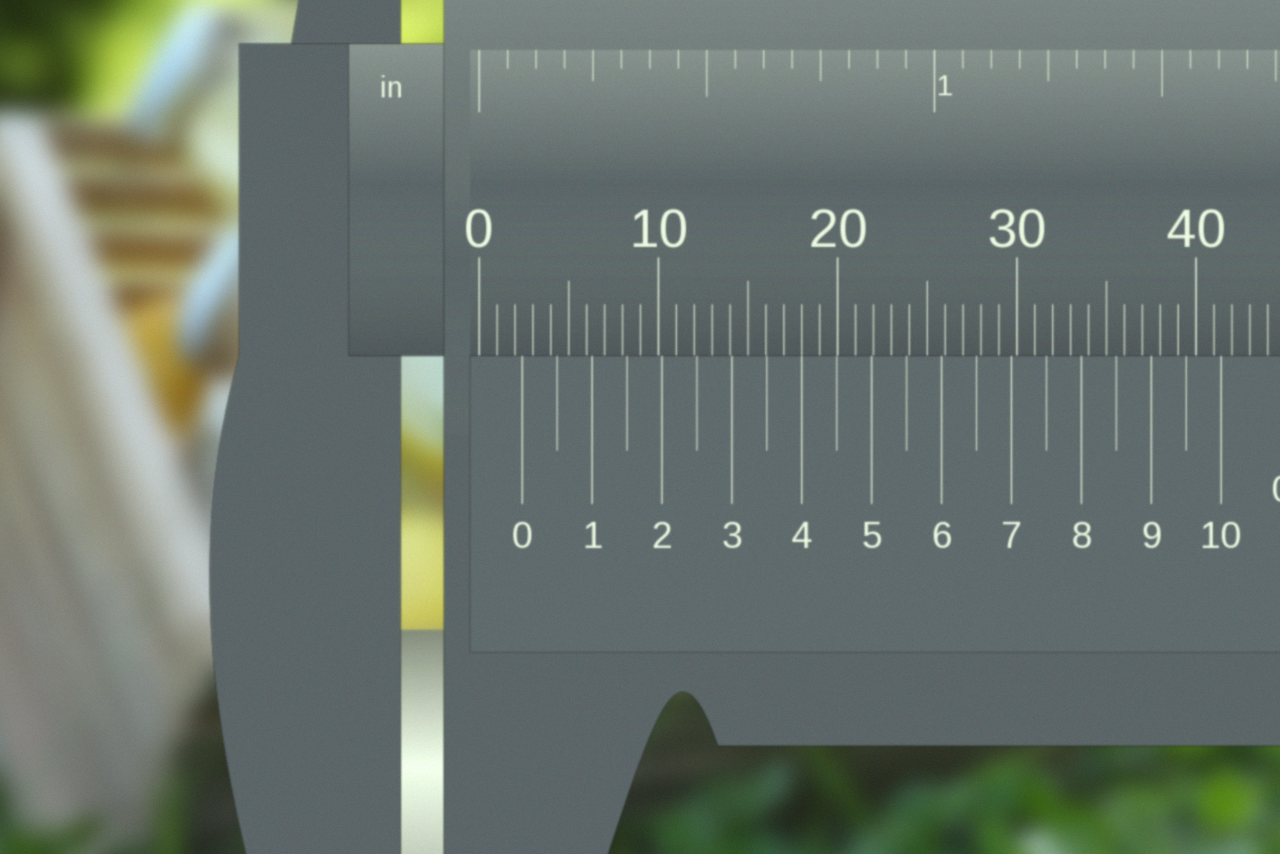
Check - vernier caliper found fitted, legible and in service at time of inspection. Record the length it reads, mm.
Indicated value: 2.4 mm
